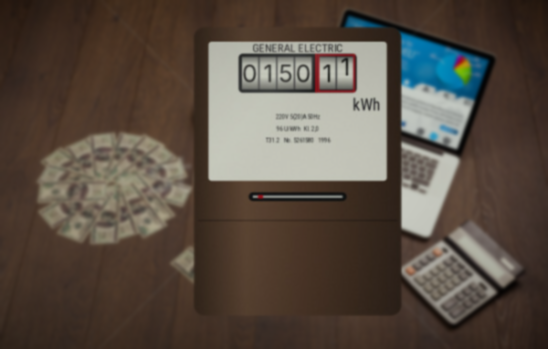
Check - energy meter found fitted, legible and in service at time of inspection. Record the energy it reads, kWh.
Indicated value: 150.11 kWh
